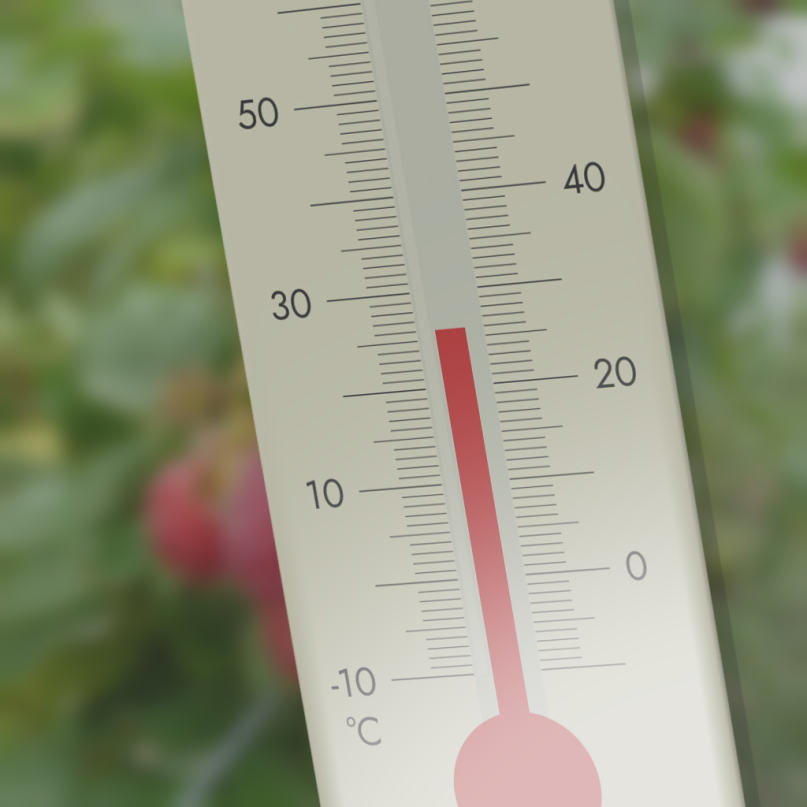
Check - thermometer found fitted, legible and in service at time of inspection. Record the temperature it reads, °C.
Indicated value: 26 °C
